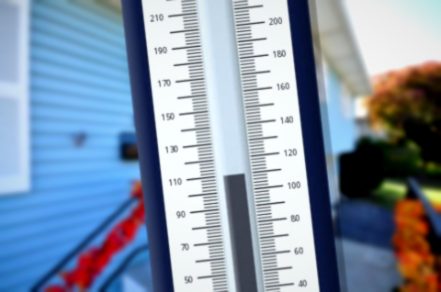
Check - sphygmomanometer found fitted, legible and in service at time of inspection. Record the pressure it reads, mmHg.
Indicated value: 110 mmHg
